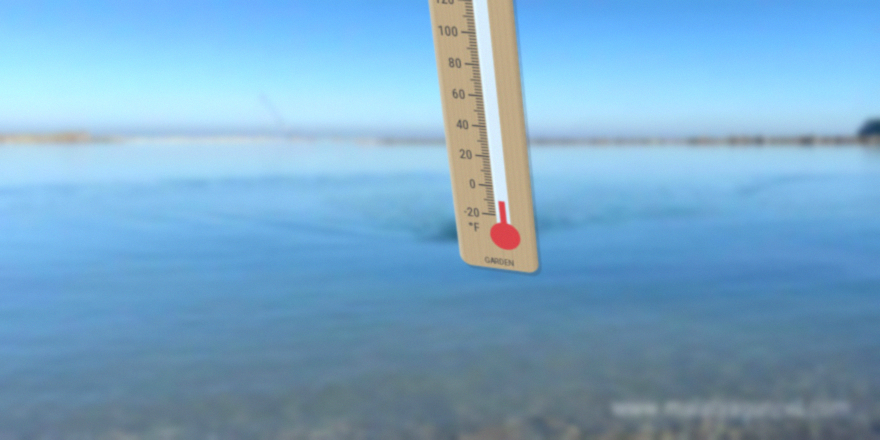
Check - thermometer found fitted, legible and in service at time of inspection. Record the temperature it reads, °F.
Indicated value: -10 °F
